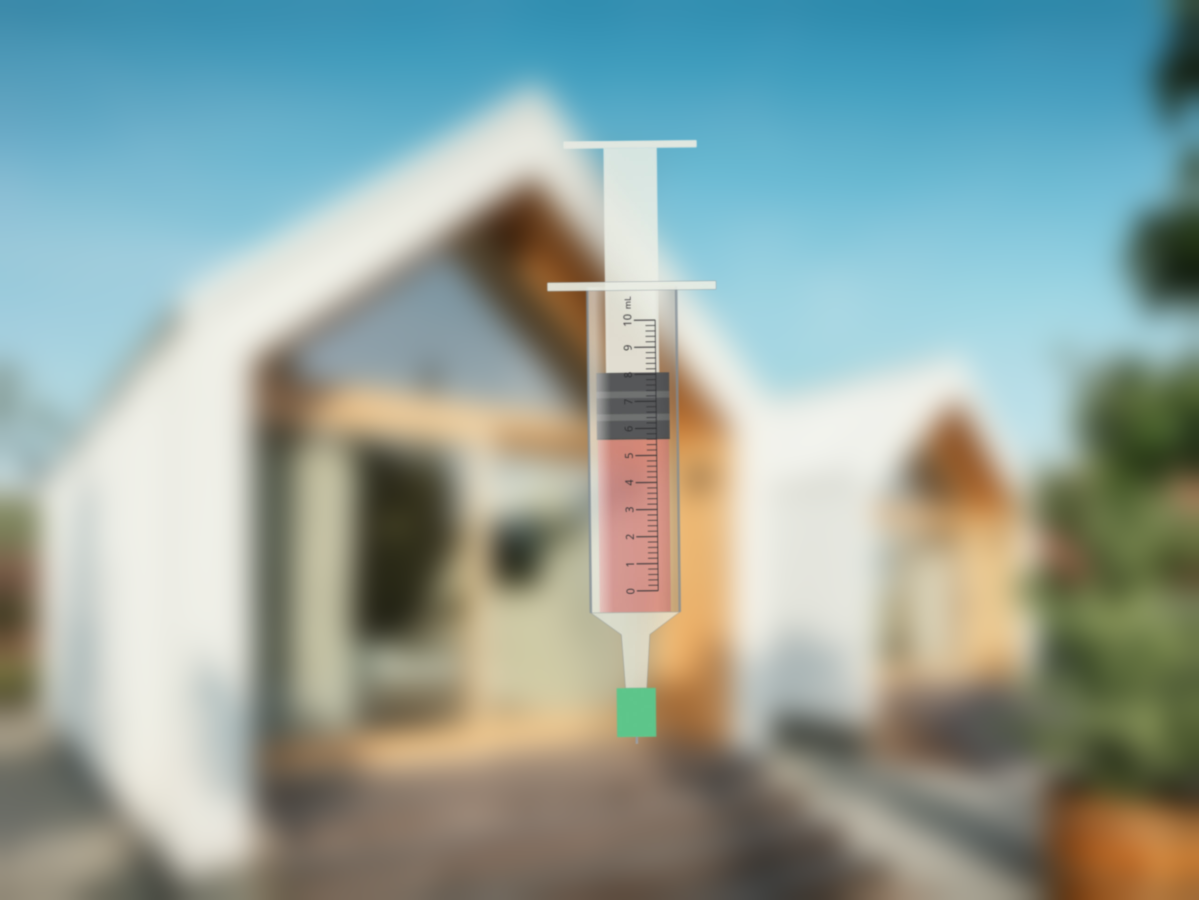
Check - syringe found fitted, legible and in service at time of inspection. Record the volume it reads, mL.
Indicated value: 5.6 mL
